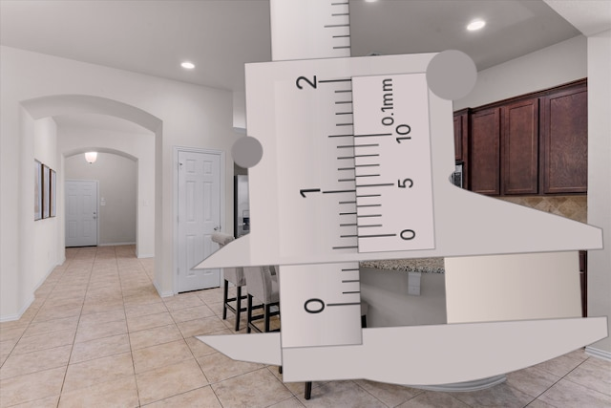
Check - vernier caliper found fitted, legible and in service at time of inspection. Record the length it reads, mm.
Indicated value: 5.9 mm
